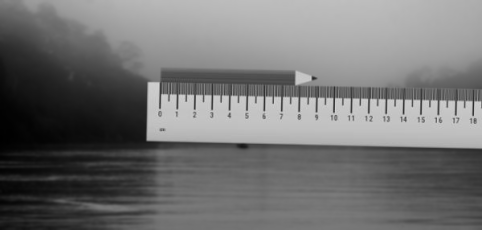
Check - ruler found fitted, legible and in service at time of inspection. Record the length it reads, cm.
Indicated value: 9 cm
